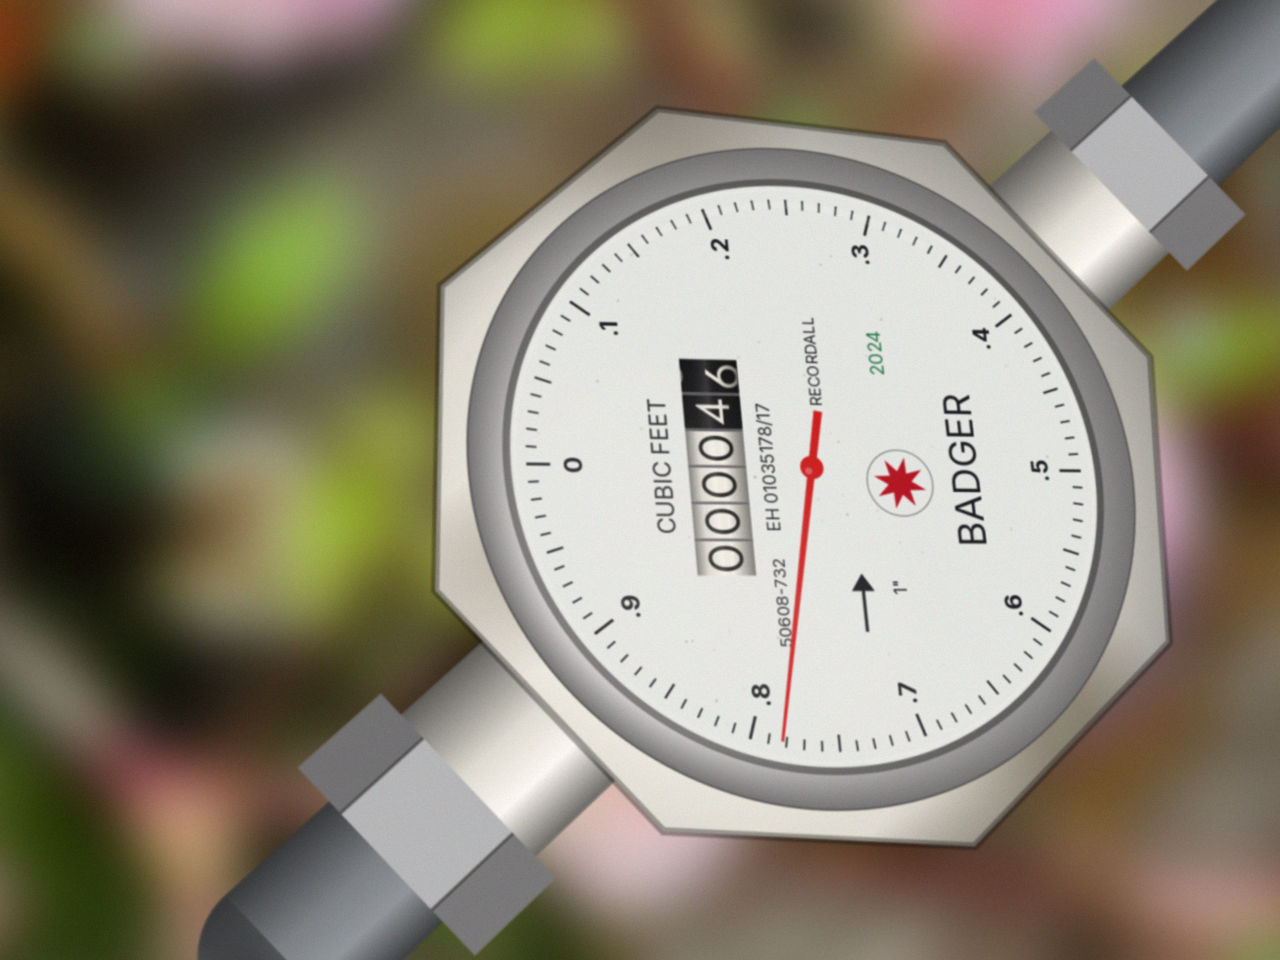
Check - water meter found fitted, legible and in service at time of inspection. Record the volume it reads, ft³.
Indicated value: 45.78 ft³
